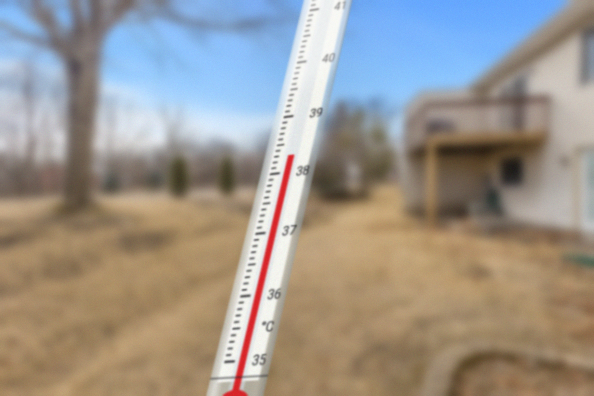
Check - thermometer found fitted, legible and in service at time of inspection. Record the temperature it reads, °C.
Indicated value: 38.3 °C
